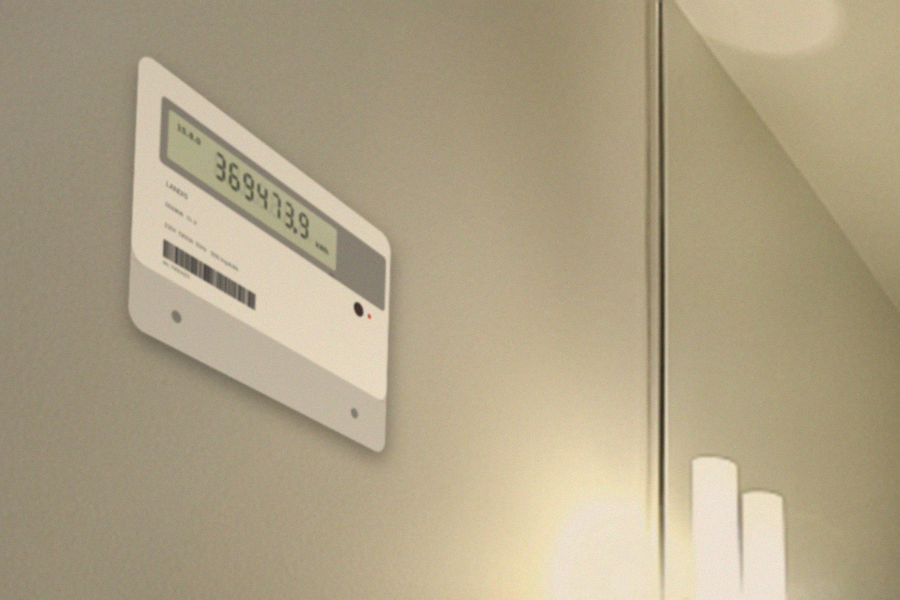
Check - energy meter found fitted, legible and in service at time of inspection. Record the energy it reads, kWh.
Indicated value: 369473.9 kWh
